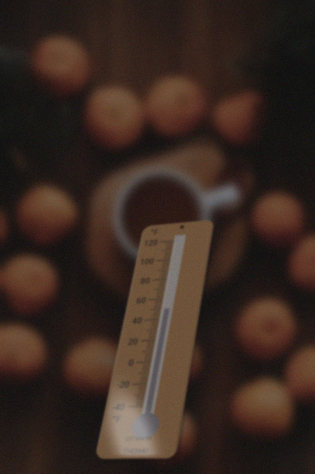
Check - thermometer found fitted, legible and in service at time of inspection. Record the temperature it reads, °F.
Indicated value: 50 °F
